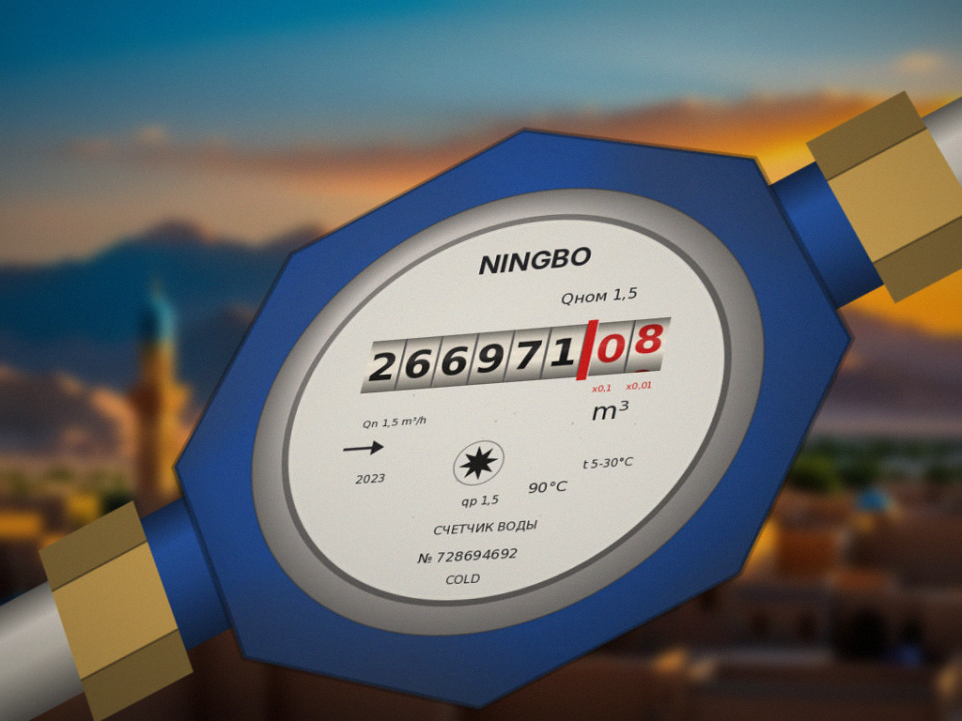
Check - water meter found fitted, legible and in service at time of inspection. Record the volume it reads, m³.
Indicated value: 266971.08 m³
